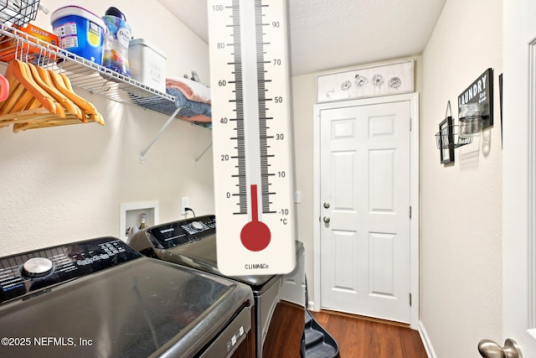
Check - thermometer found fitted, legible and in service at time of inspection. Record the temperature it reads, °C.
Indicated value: 5 °C
